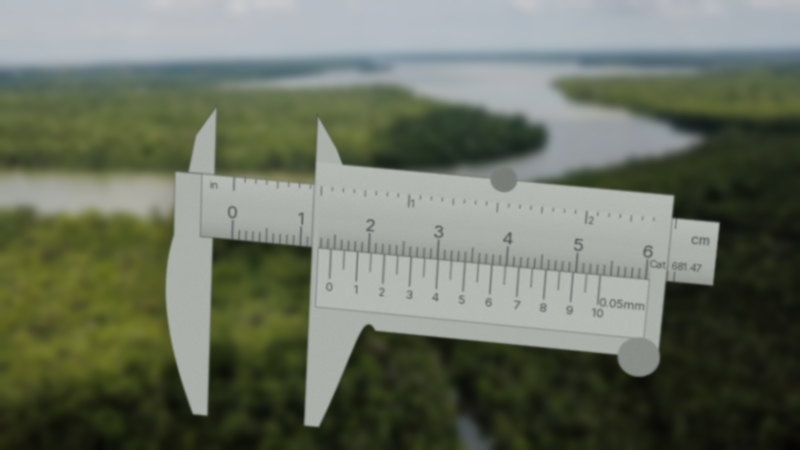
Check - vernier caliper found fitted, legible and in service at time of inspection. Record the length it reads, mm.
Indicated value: 14.5 mm
